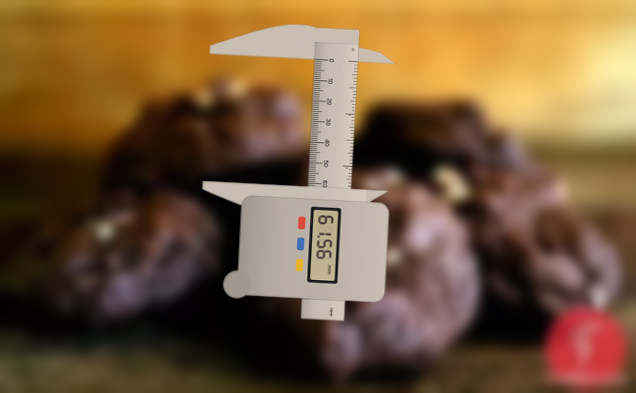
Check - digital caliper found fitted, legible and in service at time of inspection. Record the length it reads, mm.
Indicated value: 61.56 mm
